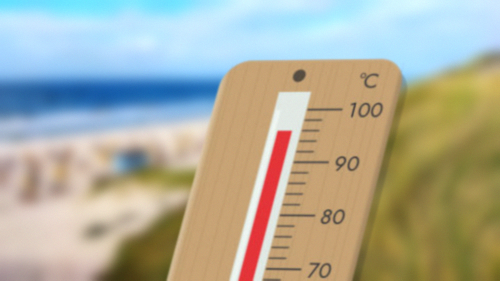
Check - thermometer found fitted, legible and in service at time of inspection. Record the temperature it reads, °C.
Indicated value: 96 °C
